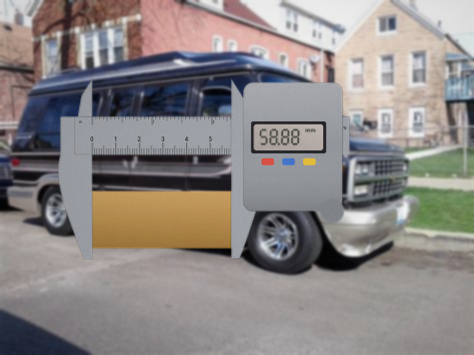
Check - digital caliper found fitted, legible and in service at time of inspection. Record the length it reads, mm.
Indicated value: 58.88 mm
